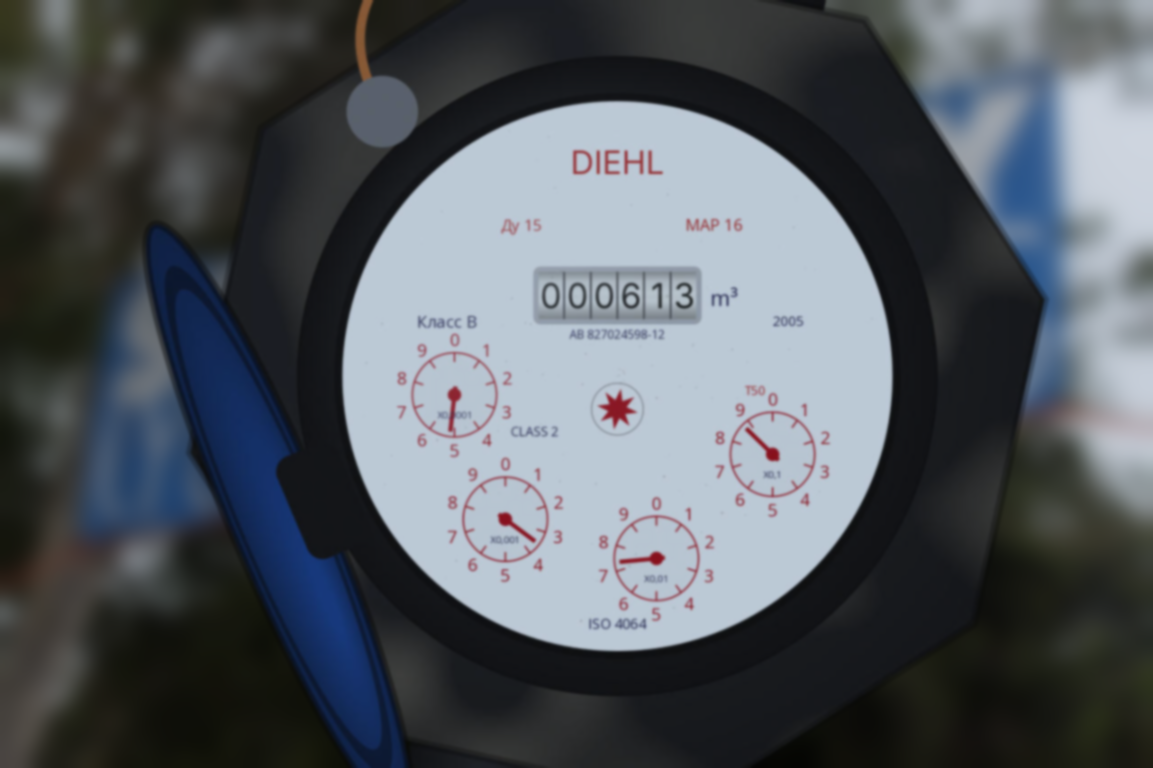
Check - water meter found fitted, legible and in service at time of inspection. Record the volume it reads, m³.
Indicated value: 613.8735 m³
